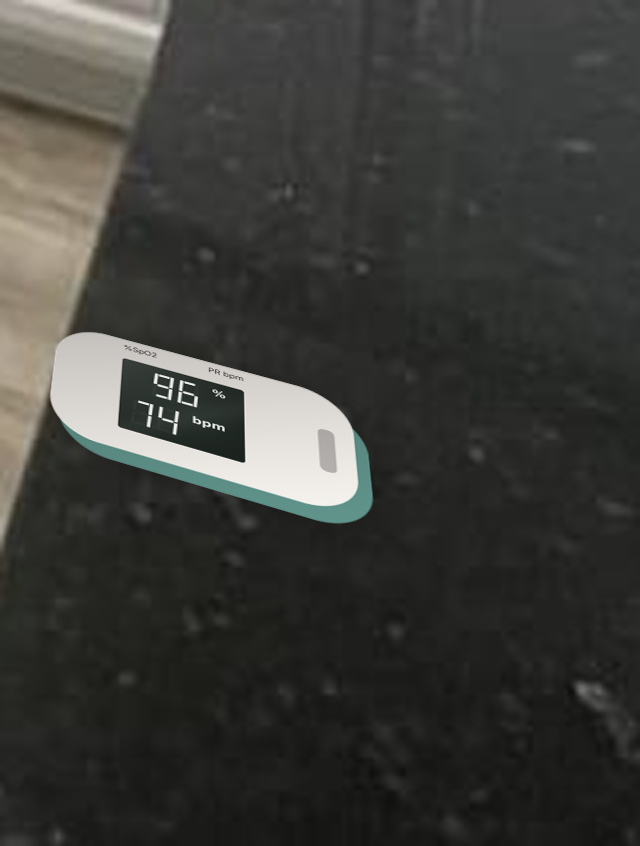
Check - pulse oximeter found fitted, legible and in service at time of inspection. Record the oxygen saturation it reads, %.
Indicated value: 96 %
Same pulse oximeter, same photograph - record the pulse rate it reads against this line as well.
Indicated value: 74 bpm
